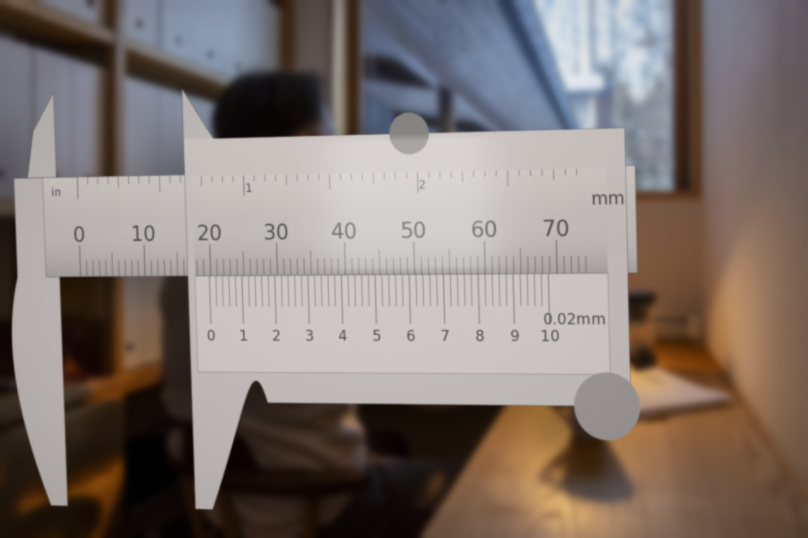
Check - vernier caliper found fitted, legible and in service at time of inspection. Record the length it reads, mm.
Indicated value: 19.8 mm
